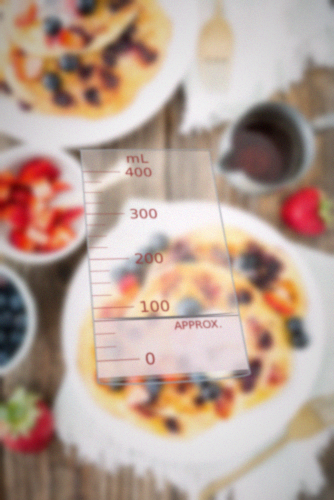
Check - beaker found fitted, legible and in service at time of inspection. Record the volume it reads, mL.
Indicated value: 75 mL
